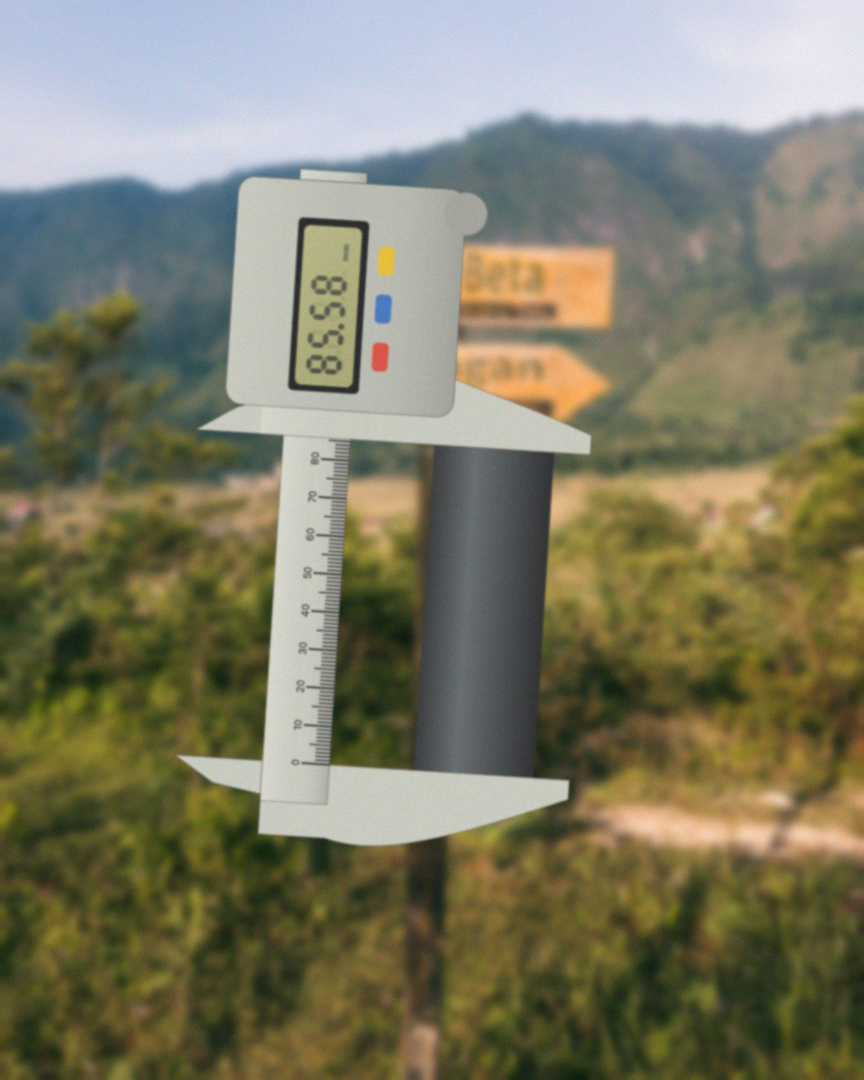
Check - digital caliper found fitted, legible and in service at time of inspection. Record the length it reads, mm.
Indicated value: 85.58 mm
